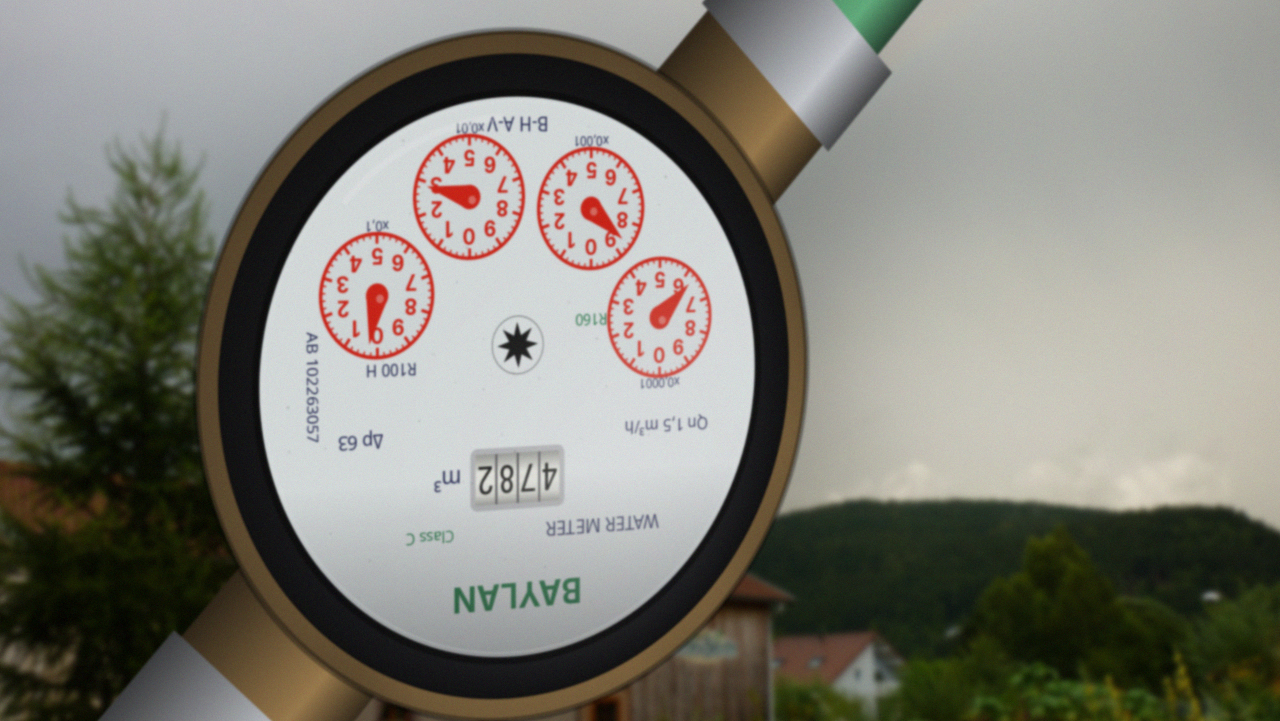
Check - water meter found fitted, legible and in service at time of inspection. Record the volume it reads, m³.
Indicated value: 4782.0286 m³
